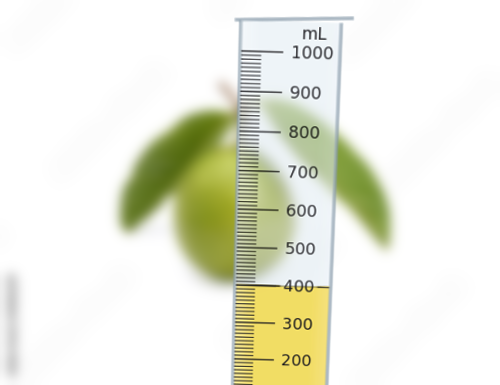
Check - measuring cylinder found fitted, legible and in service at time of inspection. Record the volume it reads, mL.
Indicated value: 400 mL
